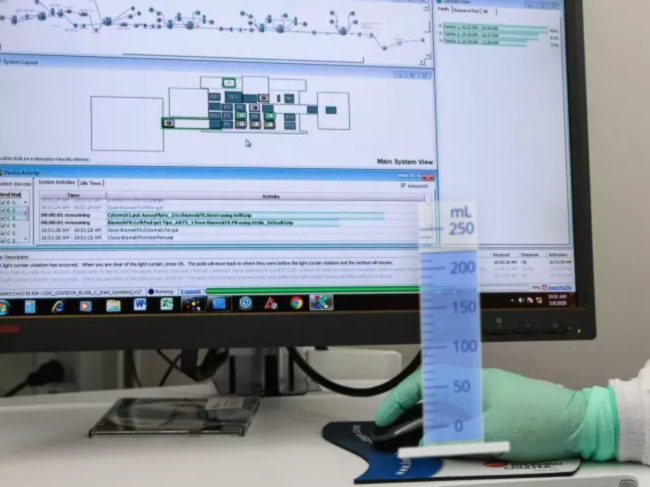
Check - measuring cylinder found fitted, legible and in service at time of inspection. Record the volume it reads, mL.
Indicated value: 220 mL
